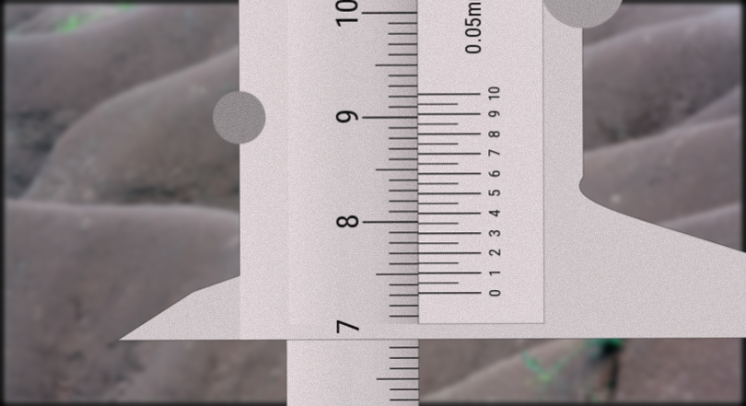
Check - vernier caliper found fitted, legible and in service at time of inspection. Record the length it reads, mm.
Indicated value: 73.2 mm
